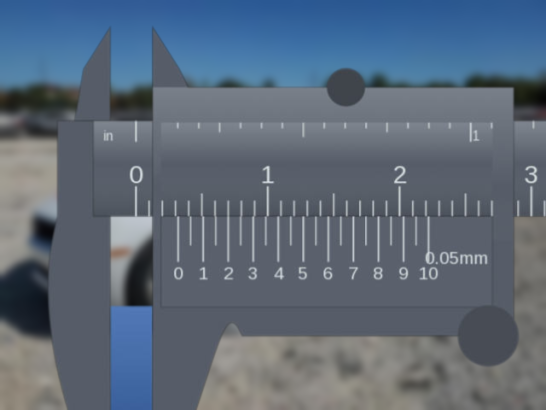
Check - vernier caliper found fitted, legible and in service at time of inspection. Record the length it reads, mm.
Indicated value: 3.2 mm
